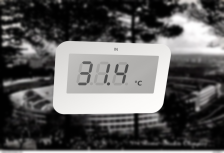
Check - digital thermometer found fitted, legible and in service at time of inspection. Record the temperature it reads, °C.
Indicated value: 31.4 °C
